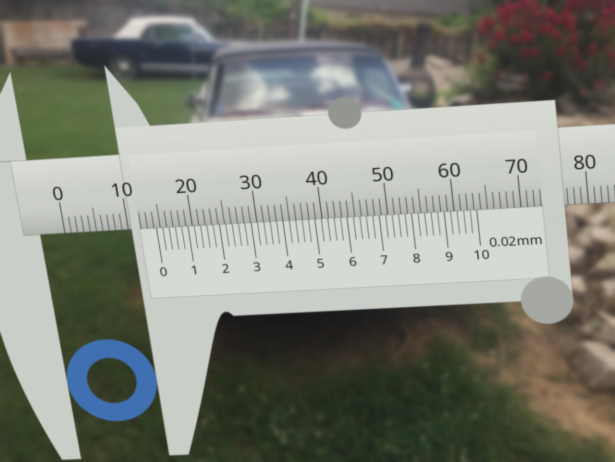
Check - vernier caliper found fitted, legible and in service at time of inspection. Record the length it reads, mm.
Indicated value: 14.4 mm
